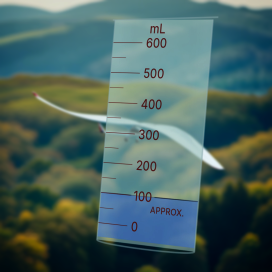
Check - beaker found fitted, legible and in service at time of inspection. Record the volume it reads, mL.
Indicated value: 100 mL
